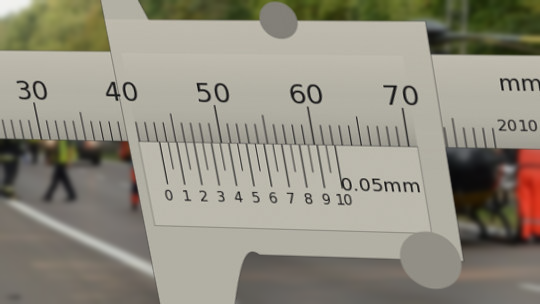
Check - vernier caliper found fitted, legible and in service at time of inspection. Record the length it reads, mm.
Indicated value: 43.2 mm
